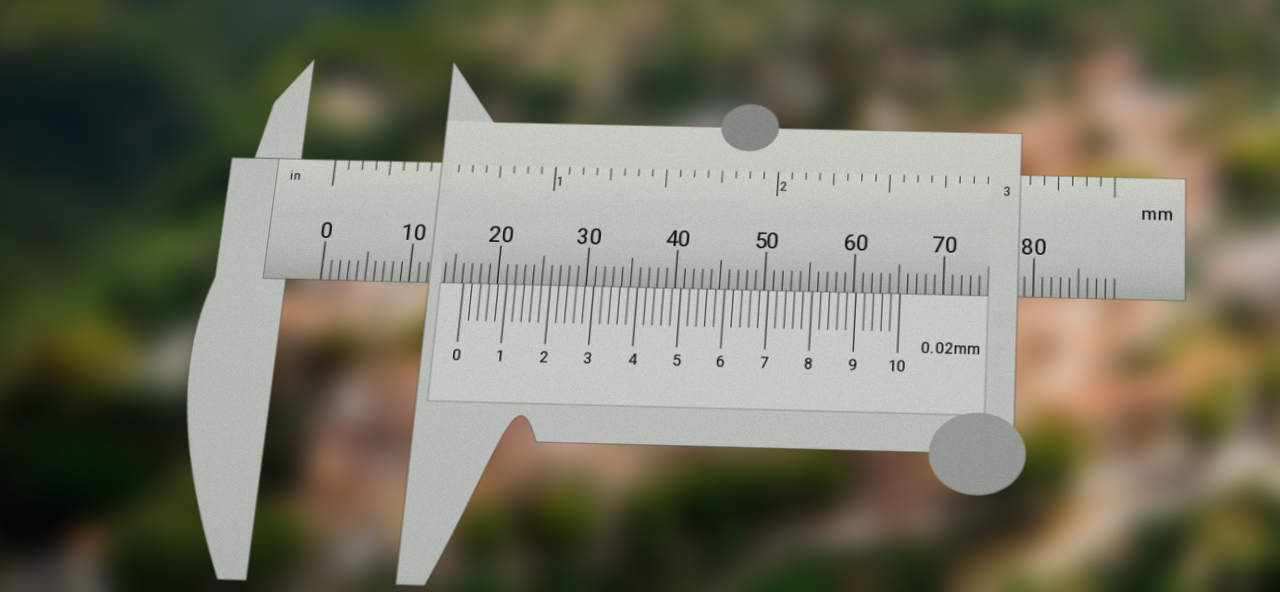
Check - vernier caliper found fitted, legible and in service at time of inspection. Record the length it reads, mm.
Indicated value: 16.2 mm
